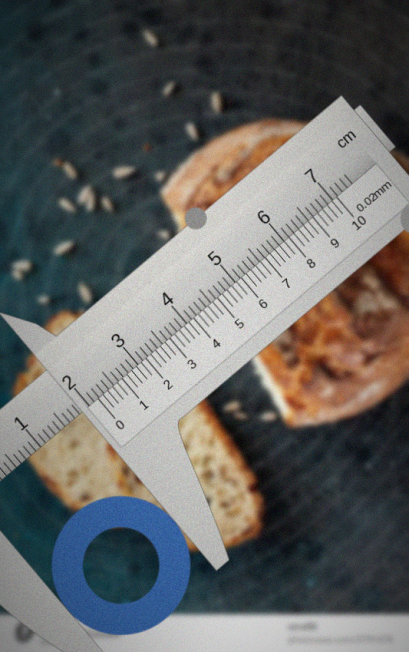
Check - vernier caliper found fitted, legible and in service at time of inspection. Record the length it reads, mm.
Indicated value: 21.8 mm
